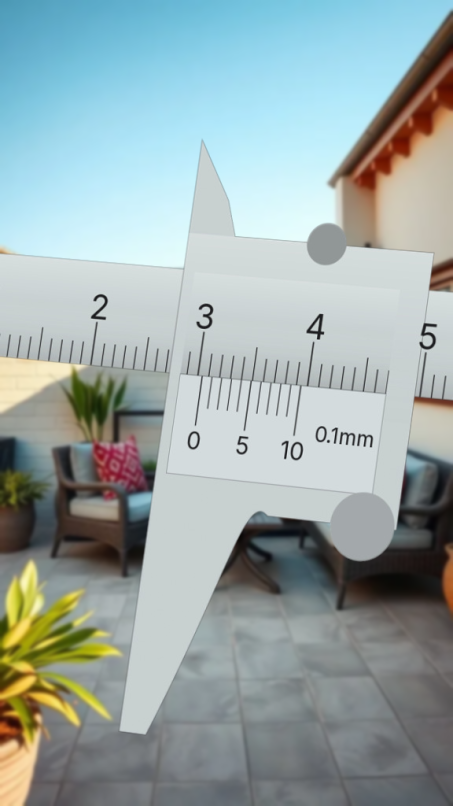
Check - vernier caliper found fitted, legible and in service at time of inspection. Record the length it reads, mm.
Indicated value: 30.4 mm
